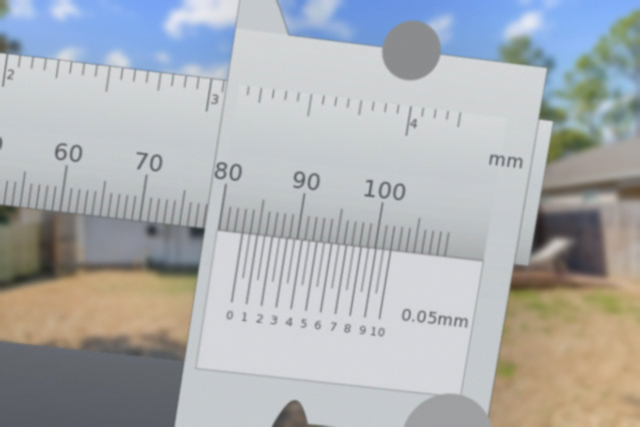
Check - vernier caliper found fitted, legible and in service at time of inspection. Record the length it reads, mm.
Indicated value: 83.0 mm
